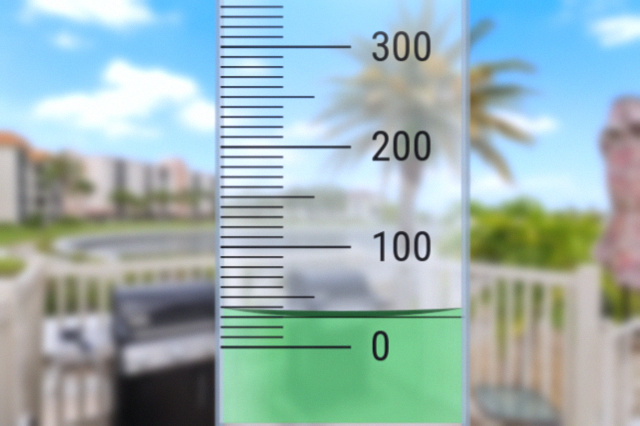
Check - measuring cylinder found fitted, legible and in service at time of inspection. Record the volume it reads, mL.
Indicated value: 30 mL
